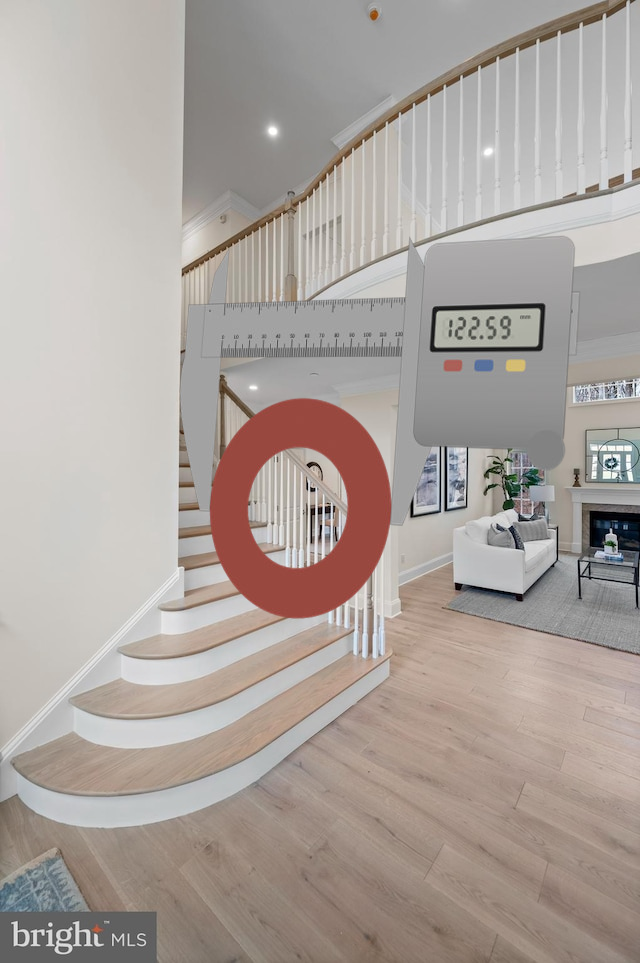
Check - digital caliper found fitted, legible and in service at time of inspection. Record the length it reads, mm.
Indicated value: 122.59 mm
